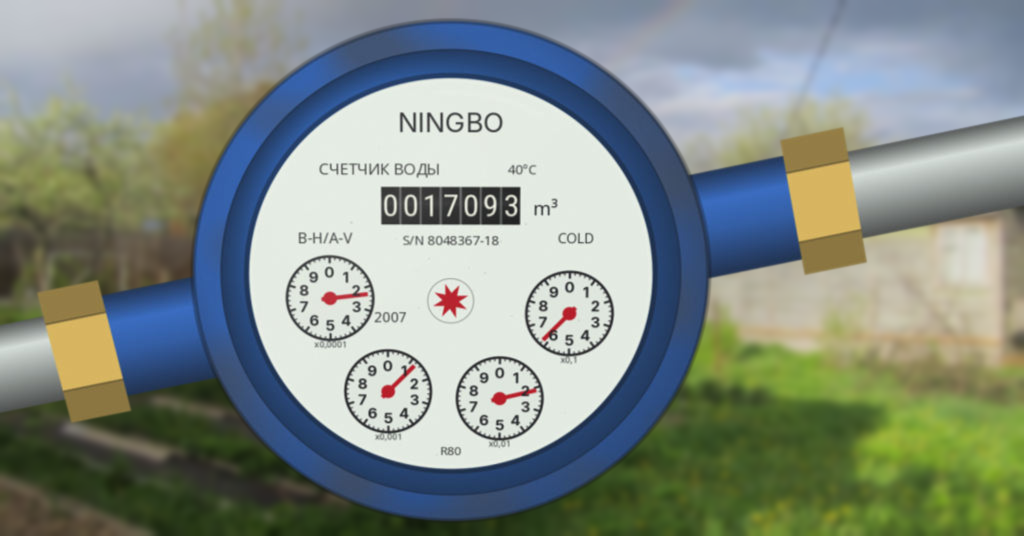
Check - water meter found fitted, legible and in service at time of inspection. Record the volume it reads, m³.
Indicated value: 17093.6212 m³
